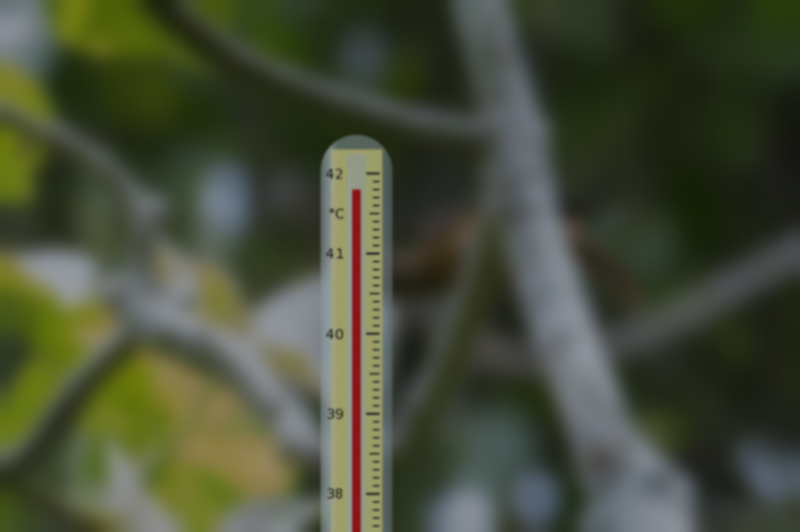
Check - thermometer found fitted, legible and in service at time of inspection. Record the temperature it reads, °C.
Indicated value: 41.8 °C
